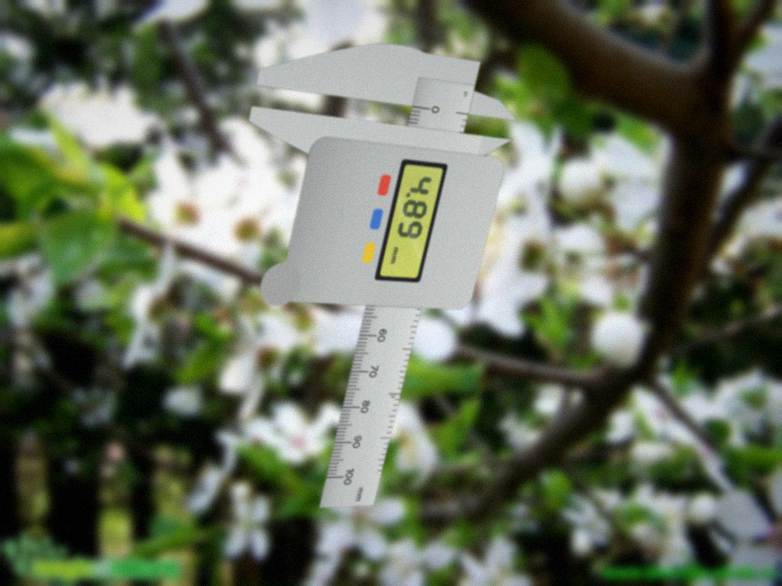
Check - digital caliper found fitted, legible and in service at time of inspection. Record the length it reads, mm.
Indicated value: 4.89 mm
